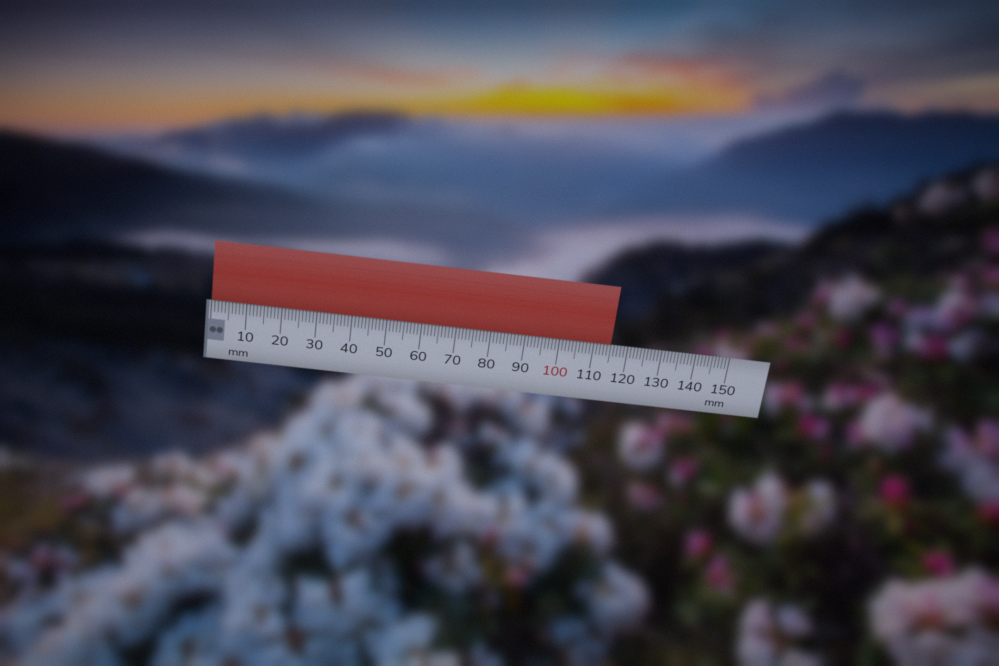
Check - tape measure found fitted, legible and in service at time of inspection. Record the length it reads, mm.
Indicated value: 115 mm
